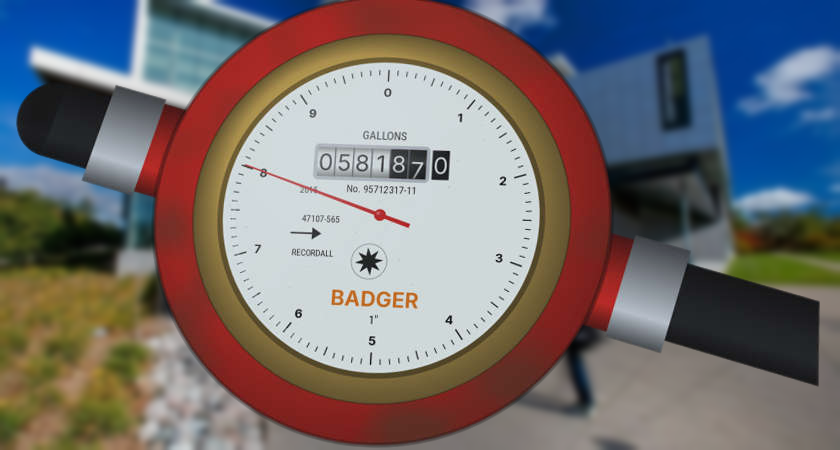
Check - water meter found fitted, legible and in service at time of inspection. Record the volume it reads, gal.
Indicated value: 581868.0 gal
